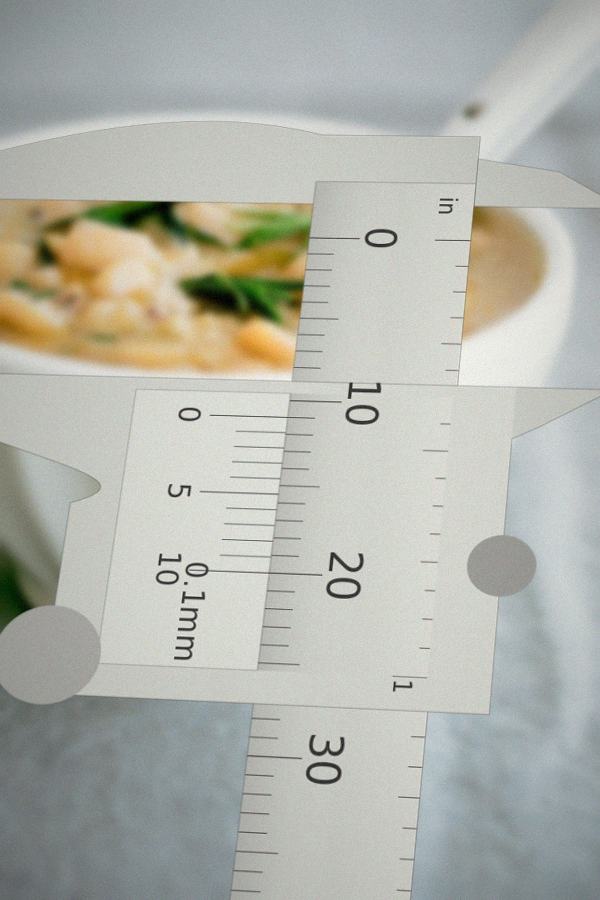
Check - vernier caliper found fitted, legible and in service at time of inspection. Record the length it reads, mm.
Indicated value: 11.0 mm
